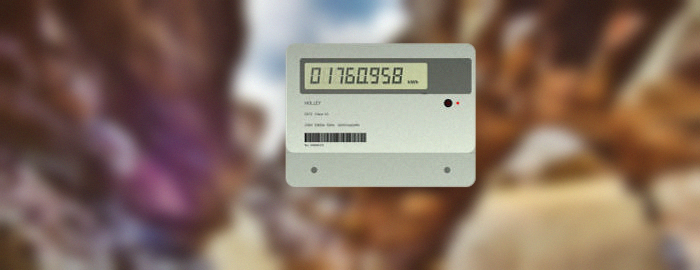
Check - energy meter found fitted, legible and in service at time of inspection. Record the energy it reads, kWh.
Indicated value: 1760.958 kWh
